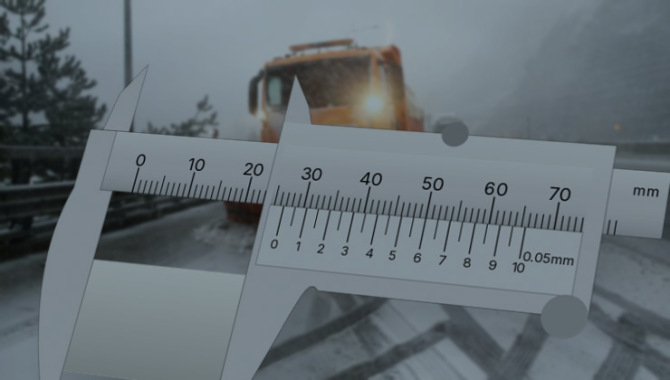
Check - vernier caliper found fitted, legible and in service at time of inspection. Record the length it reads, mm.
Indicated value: 26.6 mm
